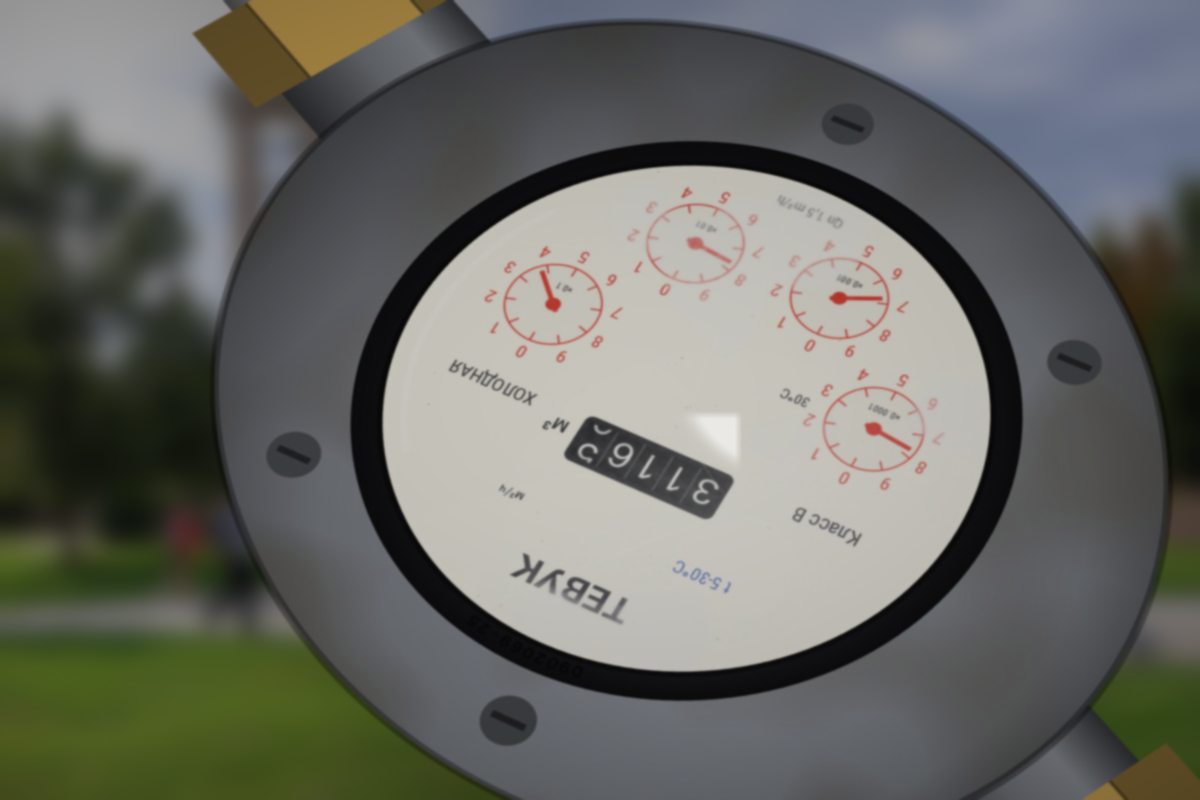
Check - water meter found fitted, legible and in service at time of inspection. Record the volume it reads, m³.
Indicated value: 31165.3767 m³
